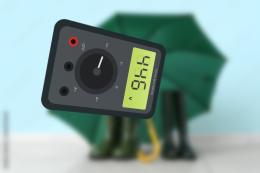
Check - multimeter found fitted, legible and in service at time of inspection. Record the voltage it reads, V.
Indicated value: 446 V
